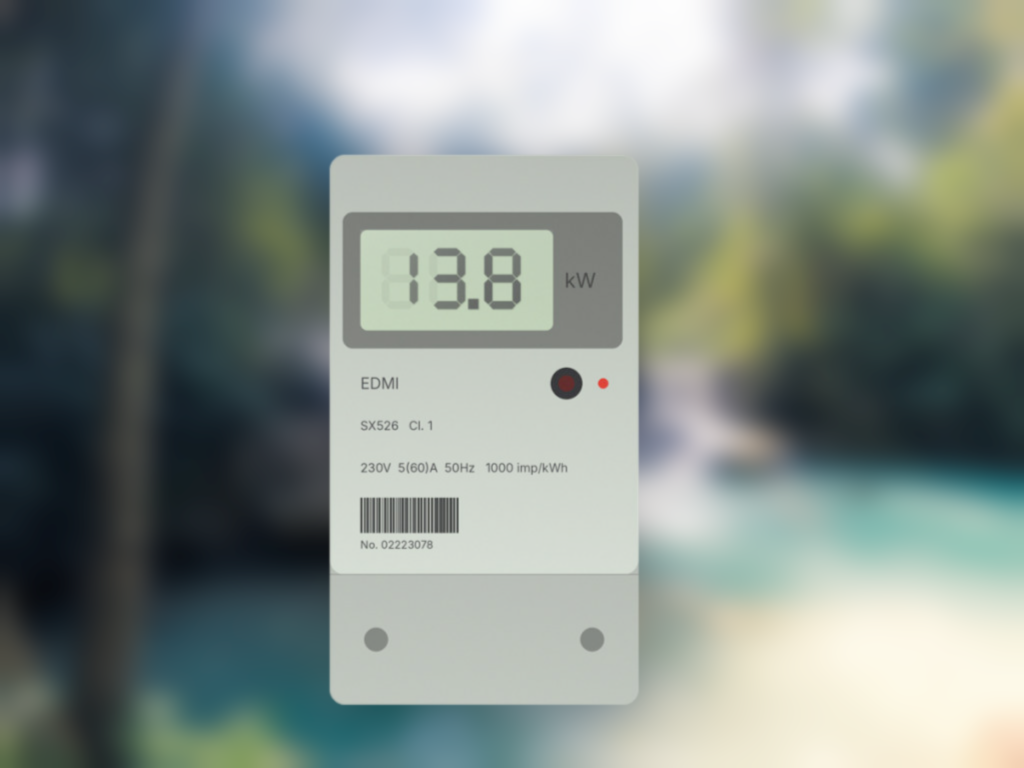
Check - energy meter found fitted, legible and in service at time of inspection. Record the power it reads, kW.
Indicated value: 13.8 kW
